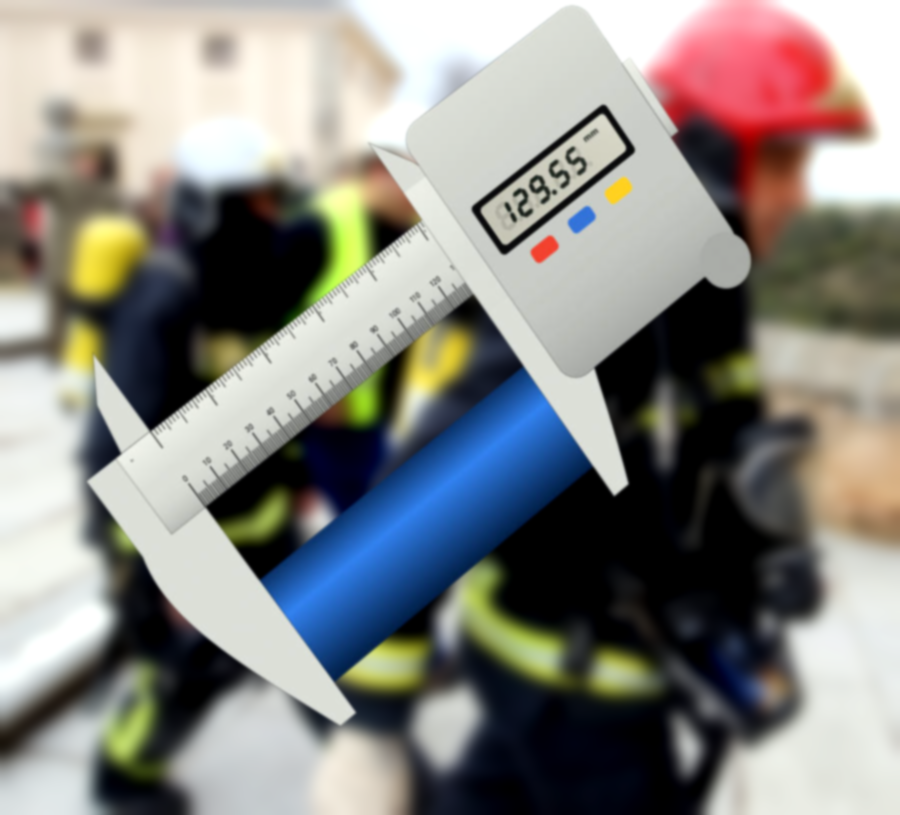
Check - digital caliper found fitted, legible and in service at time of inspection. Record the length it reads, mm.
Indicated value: 129.55 mm
